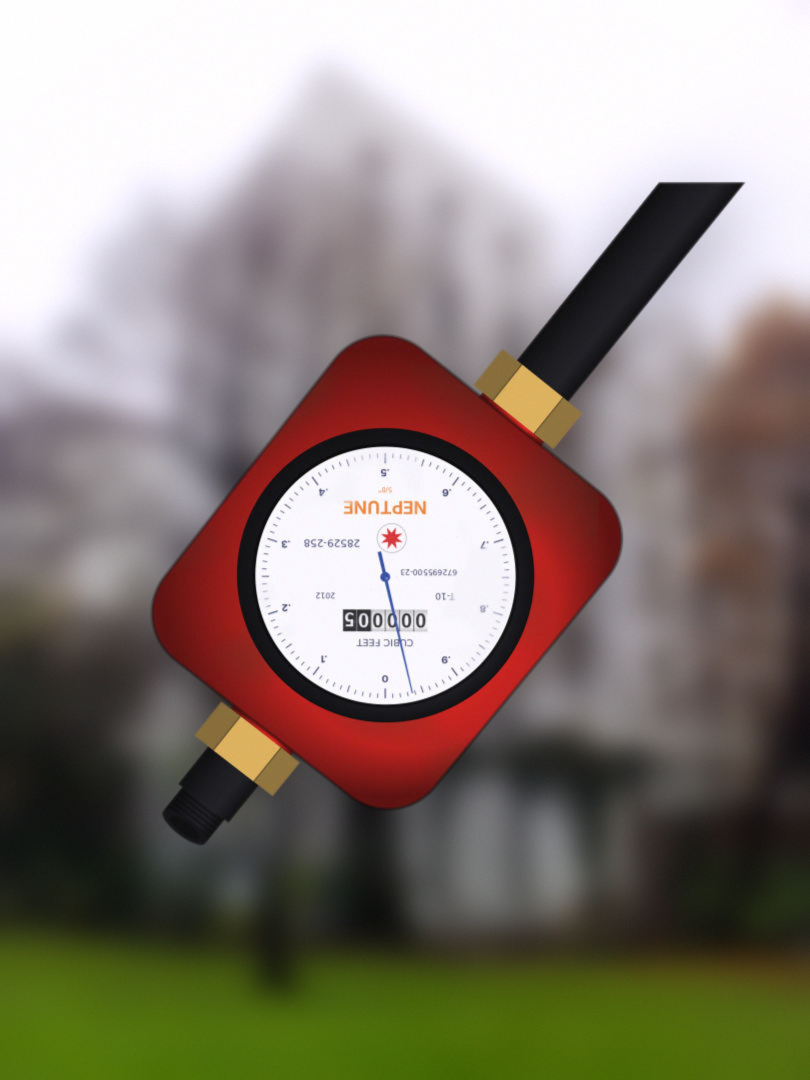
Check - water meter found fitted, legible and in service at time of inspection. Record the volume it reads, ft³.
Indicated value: 4.96 ft³
